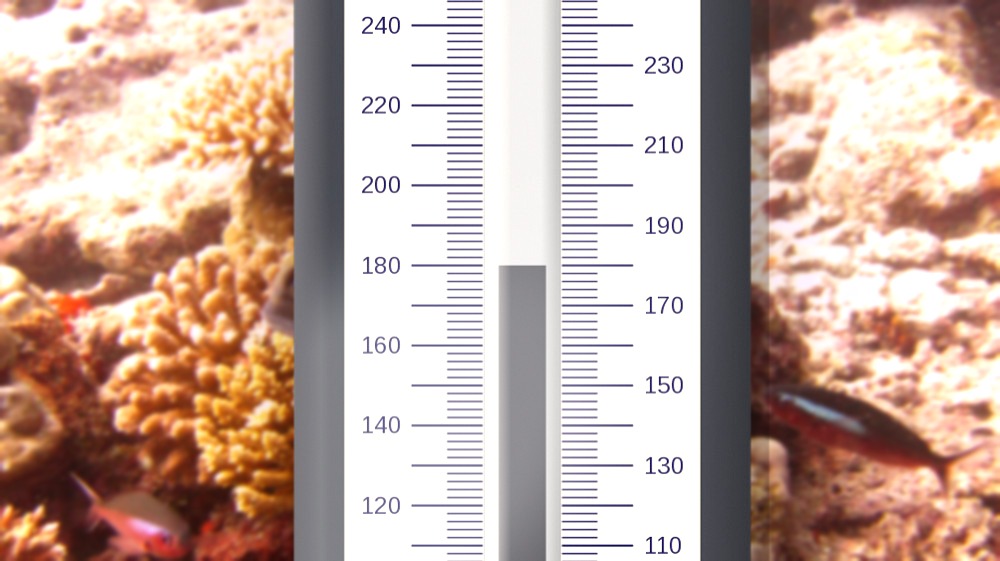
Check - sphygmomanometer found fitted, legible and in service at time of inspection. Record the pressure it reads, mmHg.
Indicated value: 180 mmHg
